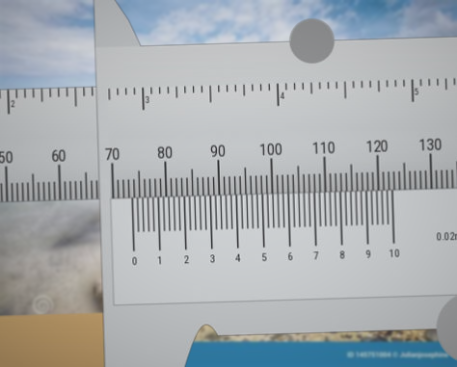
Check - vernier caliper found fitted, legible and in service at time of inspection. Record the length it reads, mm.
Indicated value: 73.6 mm
